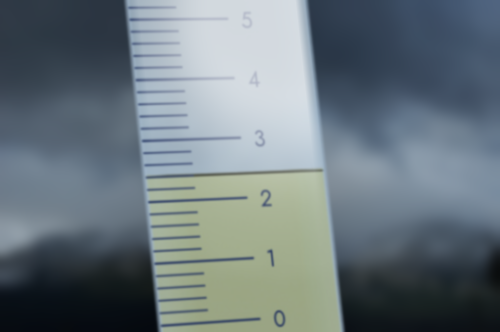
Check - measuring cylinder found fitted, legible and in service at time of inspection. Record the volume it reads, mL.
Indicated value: 2.4 mL
